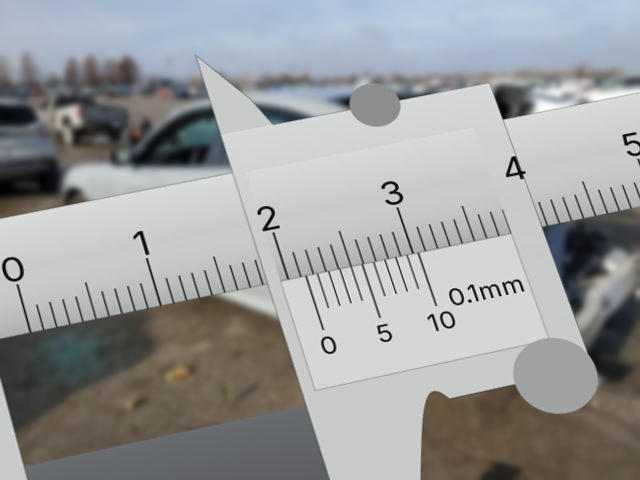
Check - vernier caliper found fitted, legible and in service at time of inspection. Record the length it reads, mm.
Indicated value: 21.4 mm
